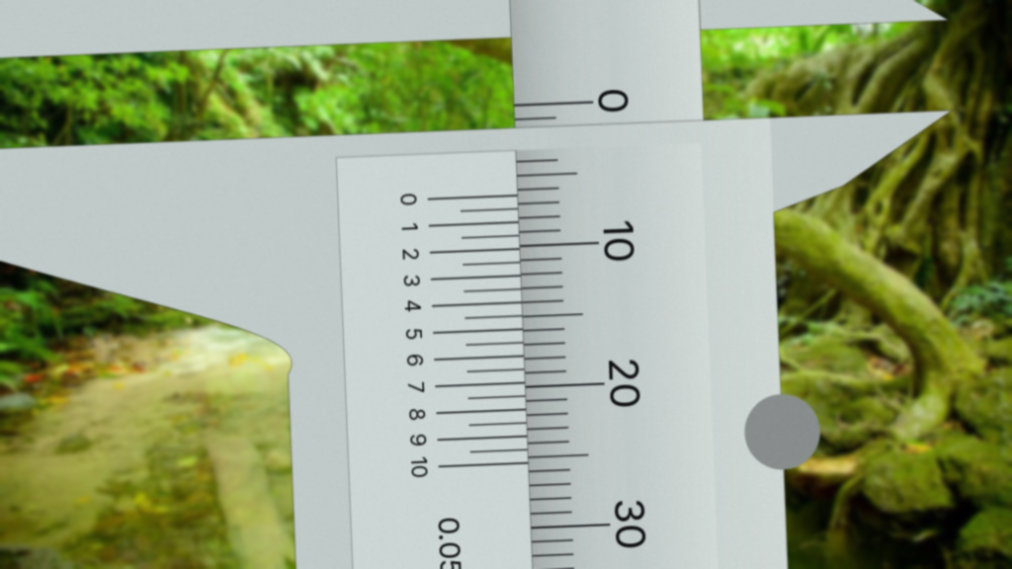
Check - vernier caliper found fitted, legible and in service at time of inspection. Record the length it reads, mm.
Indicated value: 6.4 mm
